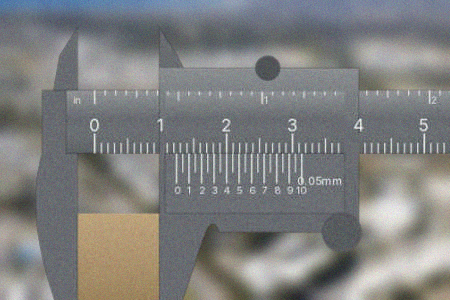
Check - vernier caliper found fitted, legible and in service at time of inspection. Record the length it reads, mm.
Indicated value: 12.4 mm
